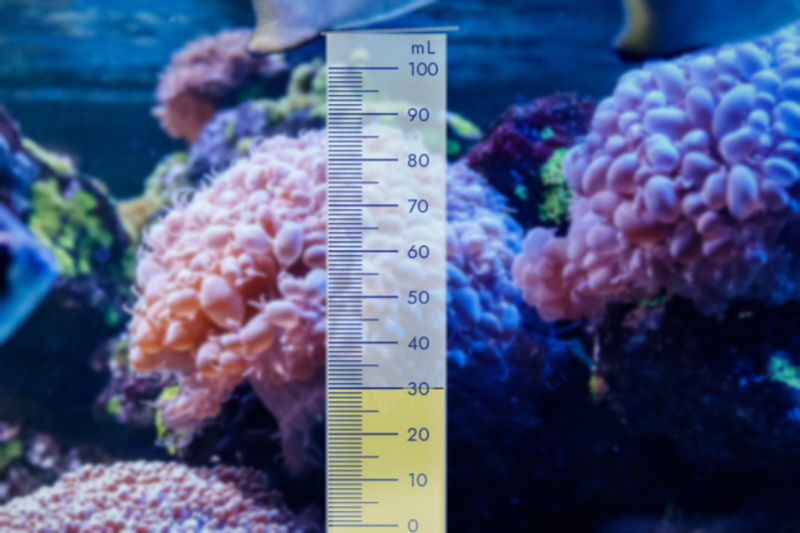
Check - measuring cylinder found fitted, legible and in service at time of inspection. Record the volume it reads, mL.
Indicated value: 30 mL
